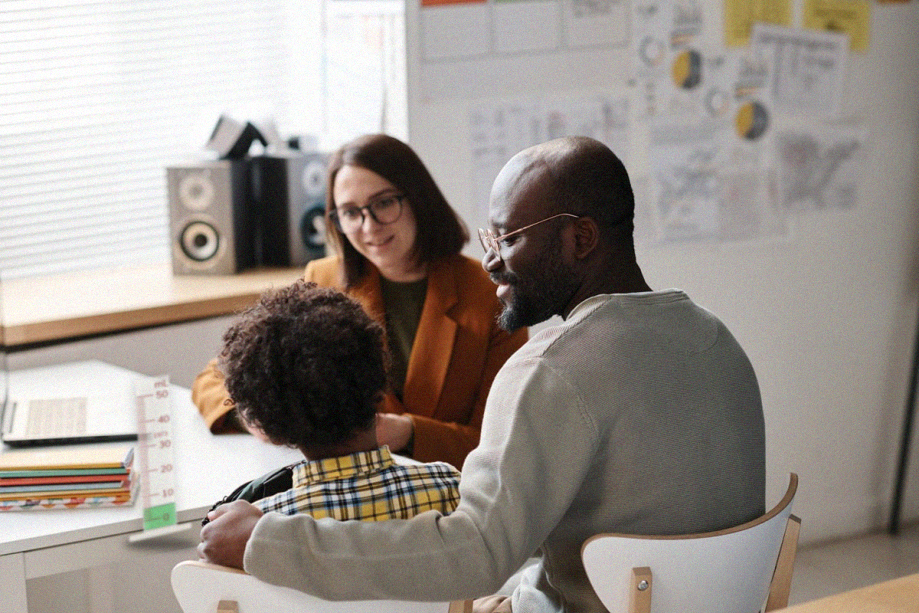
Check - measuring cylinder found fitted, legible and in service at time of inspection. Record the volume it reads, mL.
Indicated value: 5 mL
